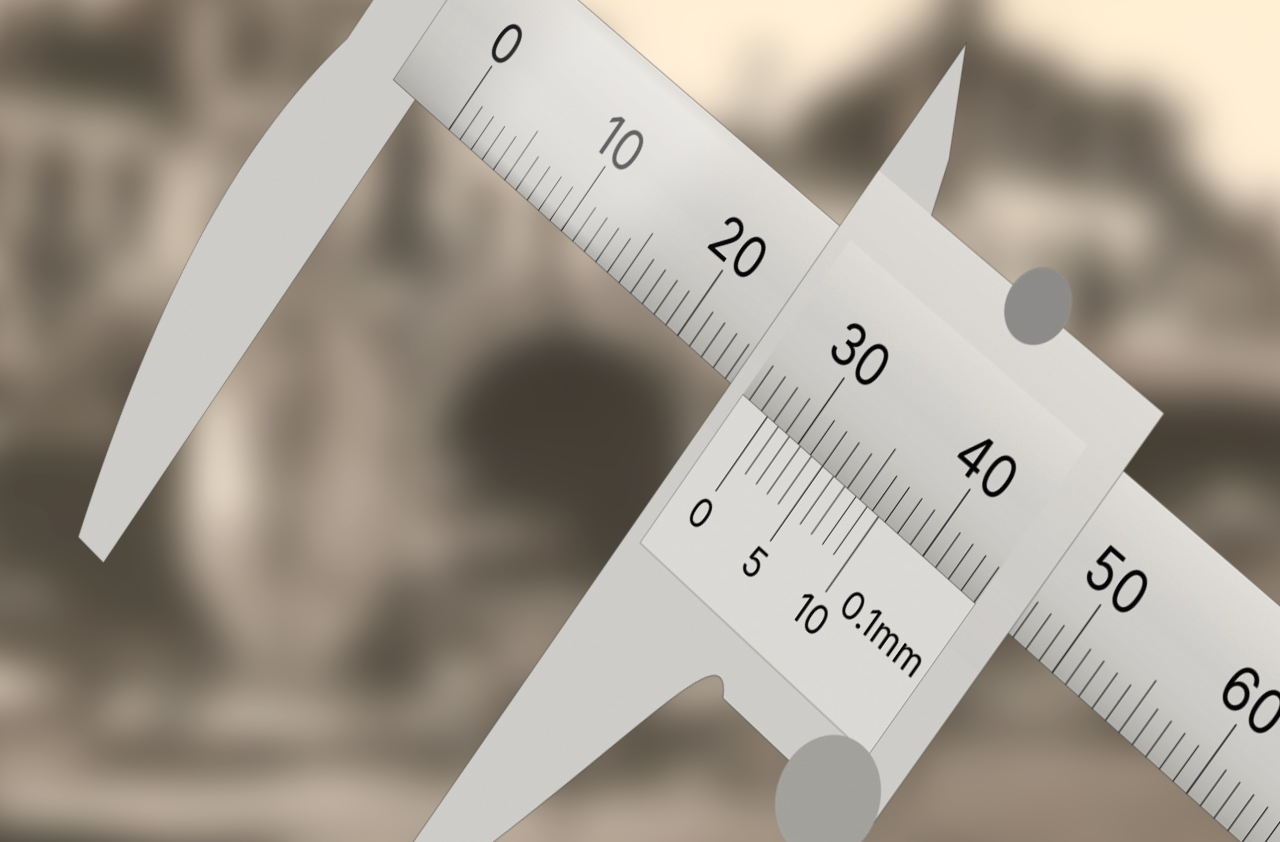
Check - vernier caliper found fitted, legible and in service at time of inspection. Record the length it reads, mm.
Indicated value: 27.5 mm
